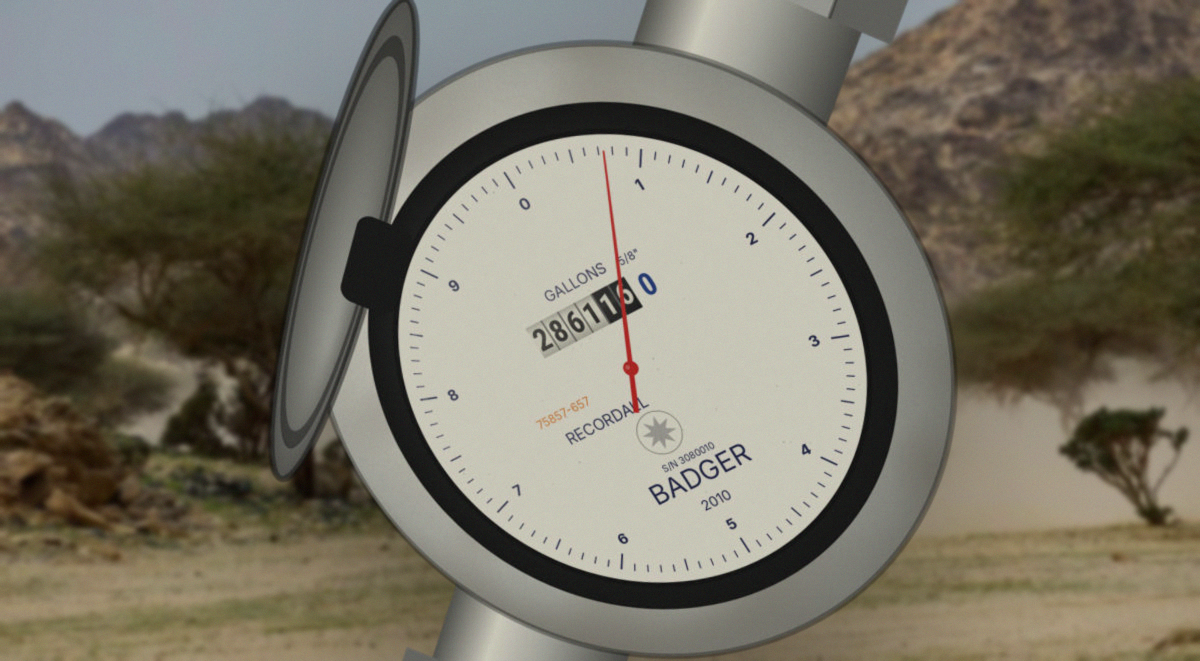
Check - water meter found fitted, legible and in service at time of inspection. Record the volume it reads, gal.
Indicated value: 2861160.7 gal
